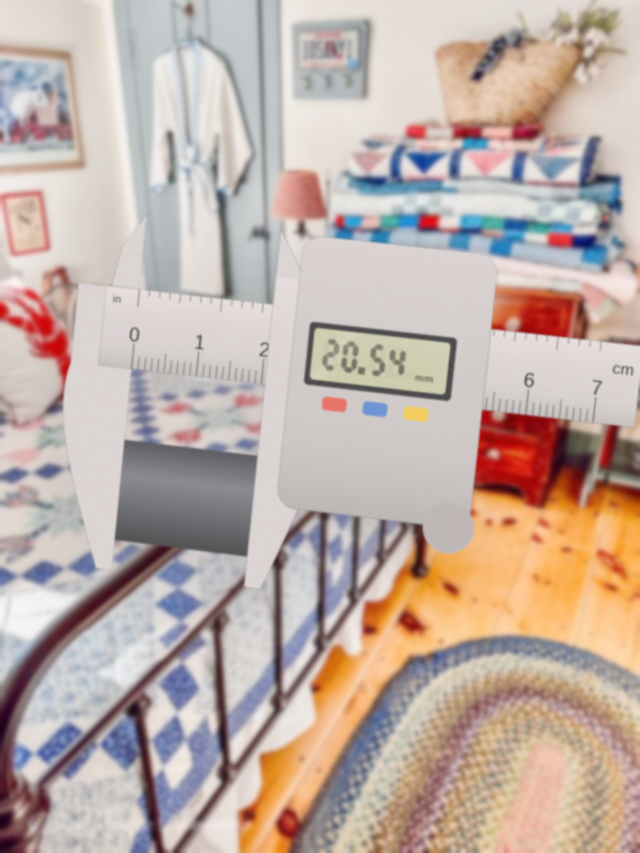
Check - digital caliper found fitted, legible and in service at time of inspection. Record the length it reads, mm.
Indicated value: 20.54 mm
